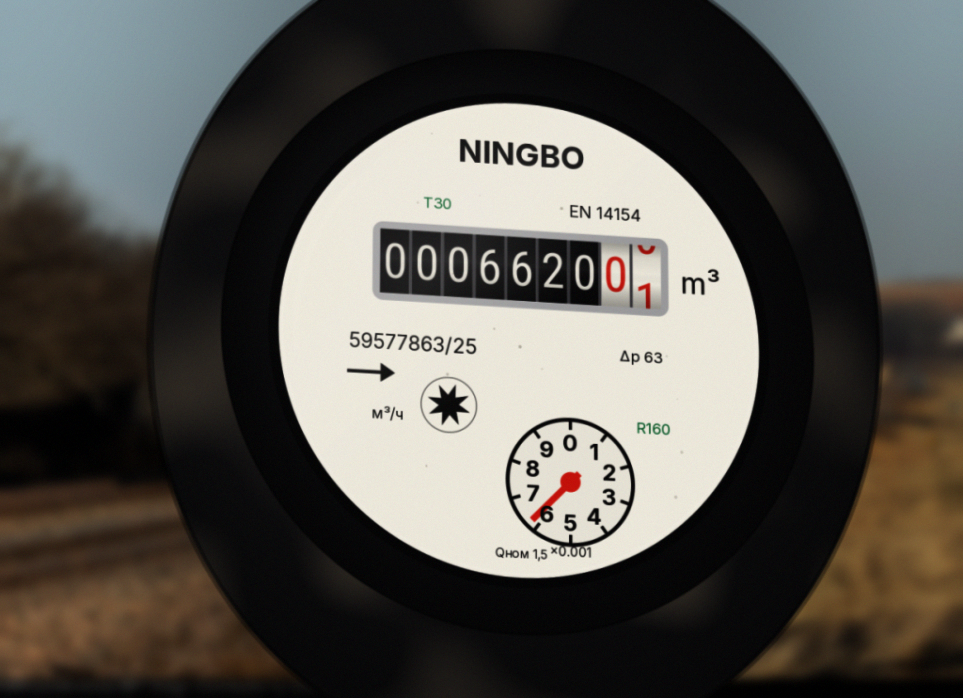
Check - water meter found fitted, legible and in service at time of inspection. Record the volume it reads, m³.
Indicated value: 6620.006 m³
